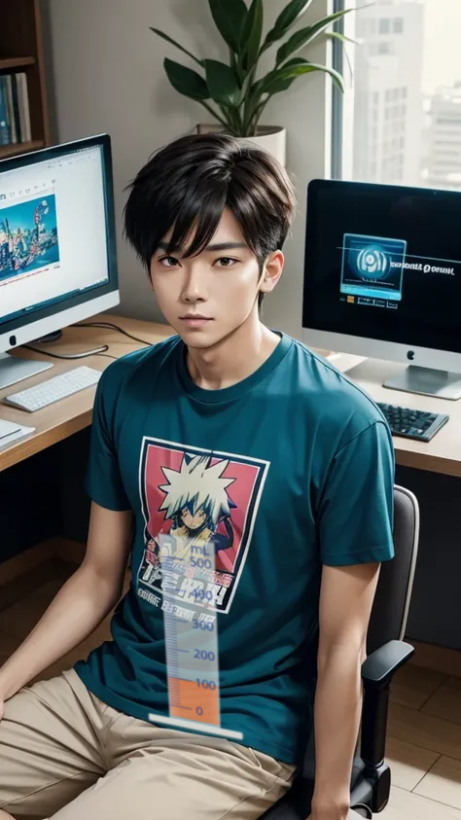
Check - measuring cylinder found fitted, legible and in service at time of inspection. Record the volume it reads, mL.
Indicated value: 100 mL
